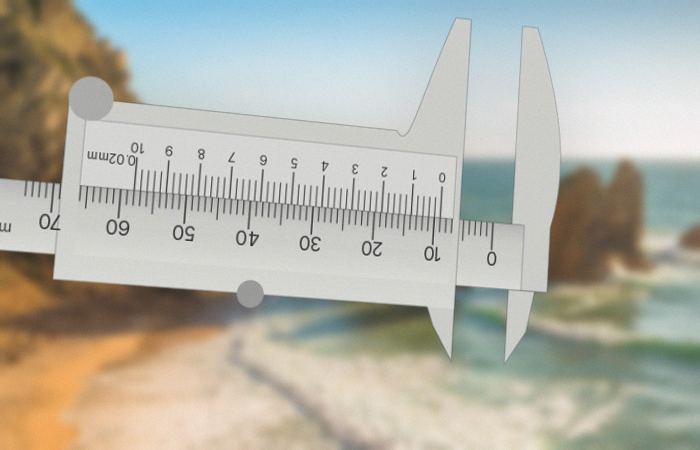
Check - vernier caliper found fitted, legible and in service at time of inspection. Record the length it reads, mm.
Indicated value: 9.0 mm
